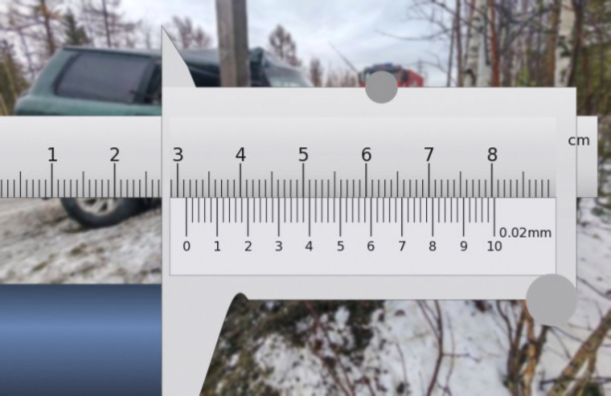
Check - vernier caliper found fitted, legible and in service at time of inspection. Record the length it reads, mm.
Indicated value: 31.4 mm
